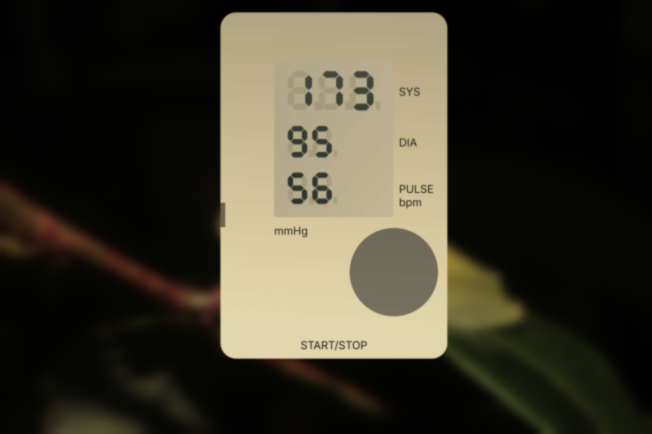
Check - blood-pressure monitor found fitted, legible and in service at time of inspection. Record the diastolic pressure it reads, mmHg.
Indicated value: 95 mmHg
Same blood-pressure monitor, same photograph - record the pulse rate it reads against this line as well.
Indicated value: 56 bpm
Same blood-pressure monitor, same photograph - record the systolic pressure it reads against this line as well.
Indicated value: 173 mmHg
